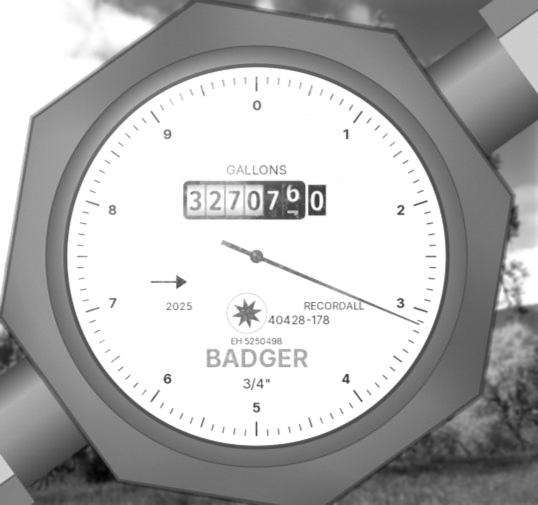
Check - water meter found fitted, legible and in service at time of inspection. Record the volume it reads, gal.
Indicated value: 3270763.1 gal
